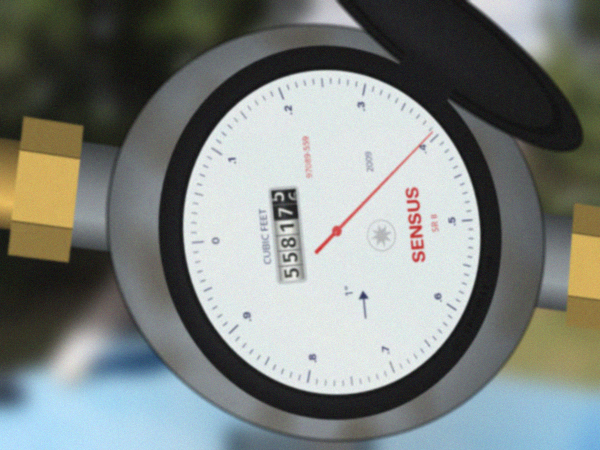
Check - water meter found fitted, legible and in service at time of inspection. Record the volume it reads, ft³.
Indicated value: 558175.39 ft³
